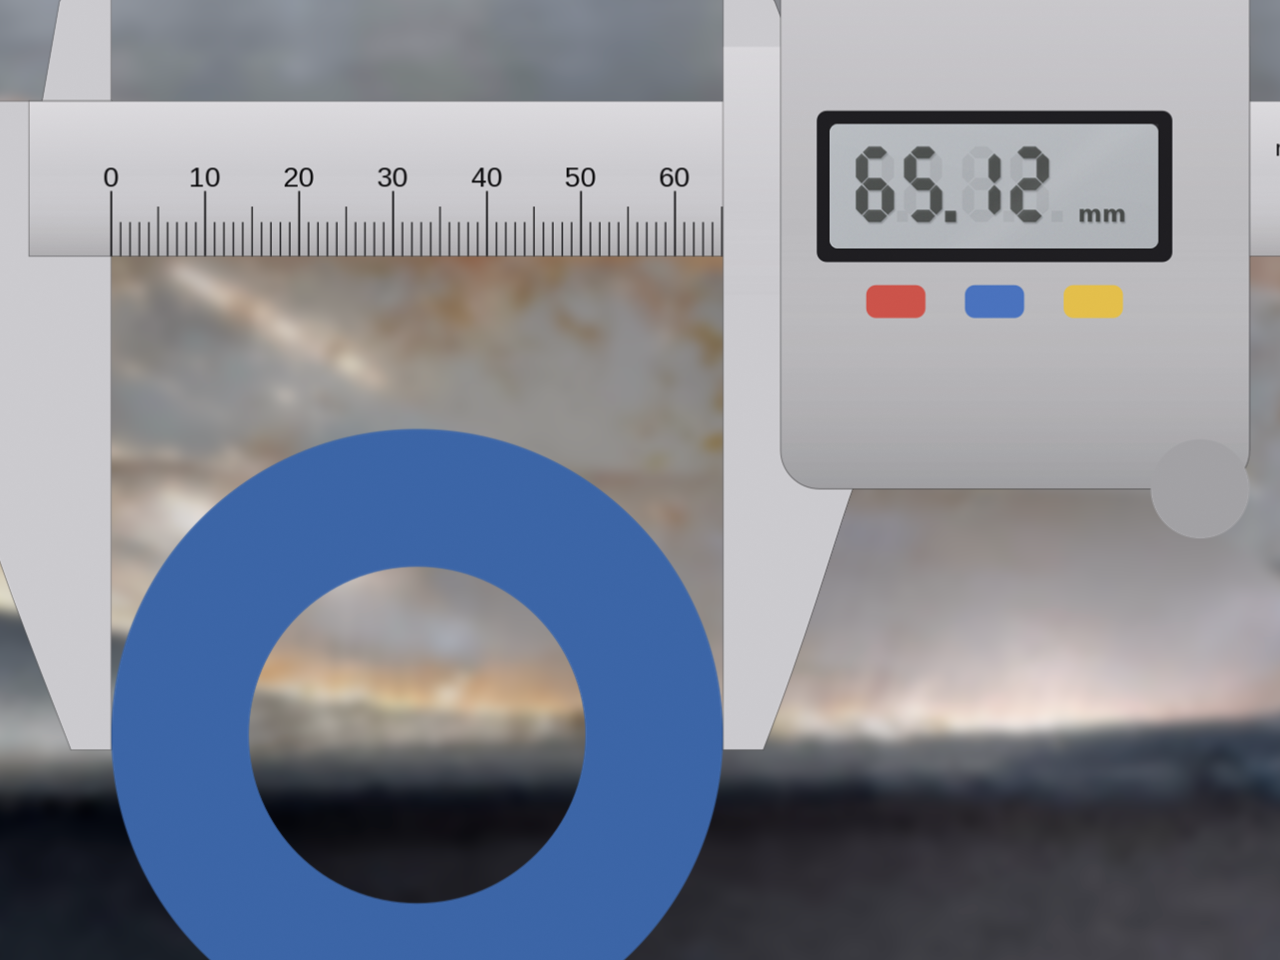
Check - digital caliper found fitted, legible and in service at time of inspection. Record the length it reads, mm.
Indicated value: 65.12 mm
